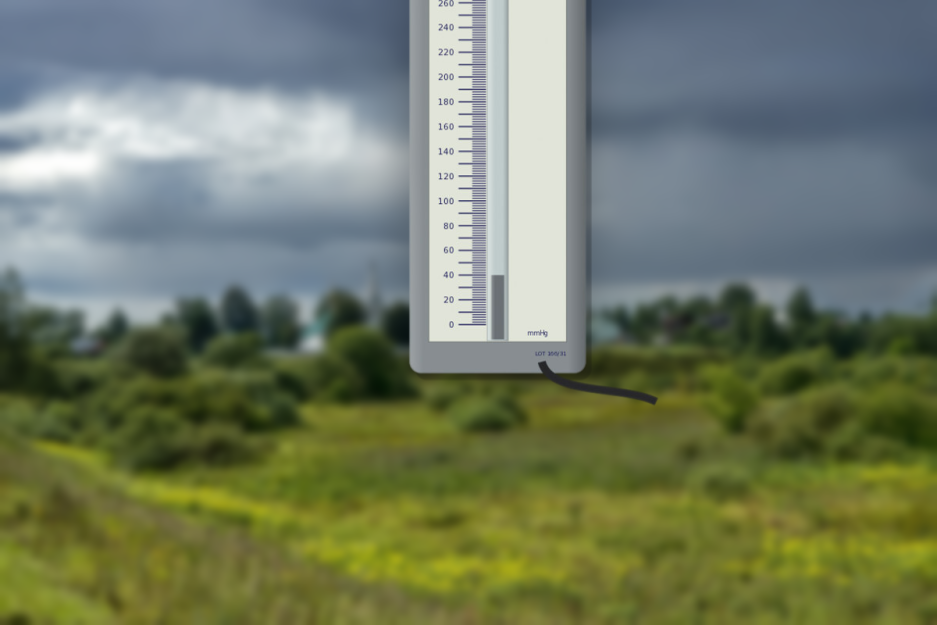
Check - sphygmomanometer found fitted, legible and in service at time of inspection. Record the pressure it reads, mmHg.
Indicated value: 40 mmHg
